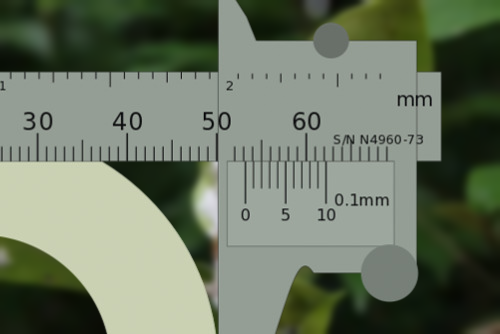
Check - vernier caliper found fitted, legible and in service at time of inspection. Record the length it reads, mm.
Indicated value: 53.2 mm
